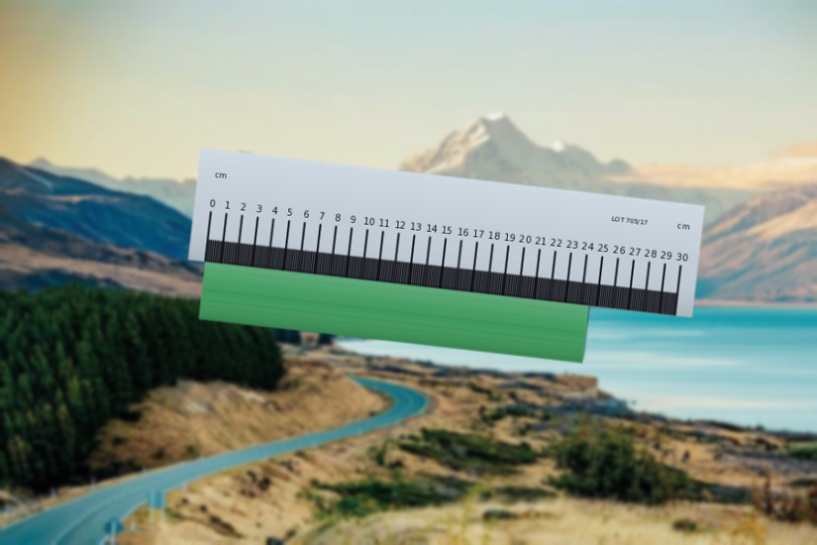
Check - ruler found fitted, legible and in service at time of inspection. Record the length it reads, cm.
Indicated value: 24.5 cm
